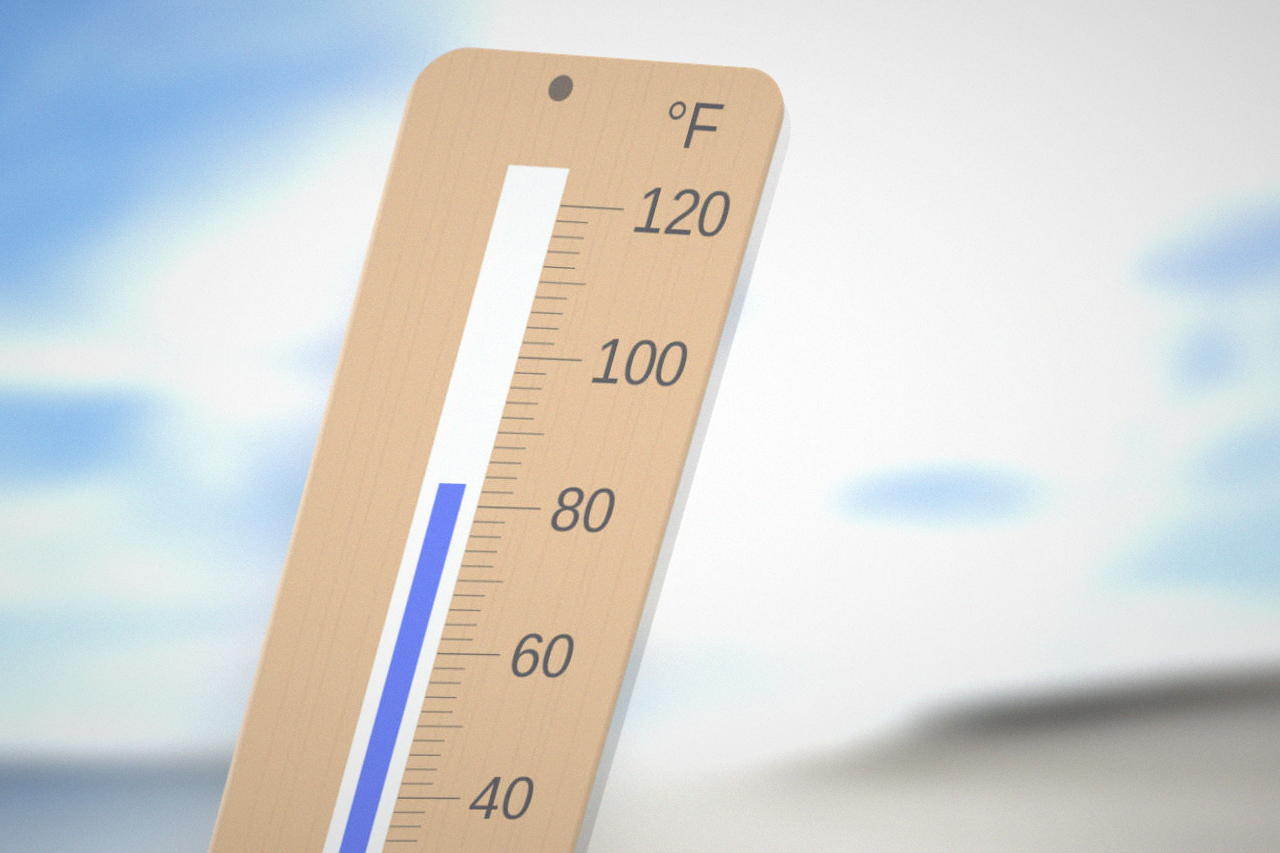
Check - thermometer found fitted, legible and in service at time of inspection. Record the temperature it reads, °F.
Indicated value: 83 °F
